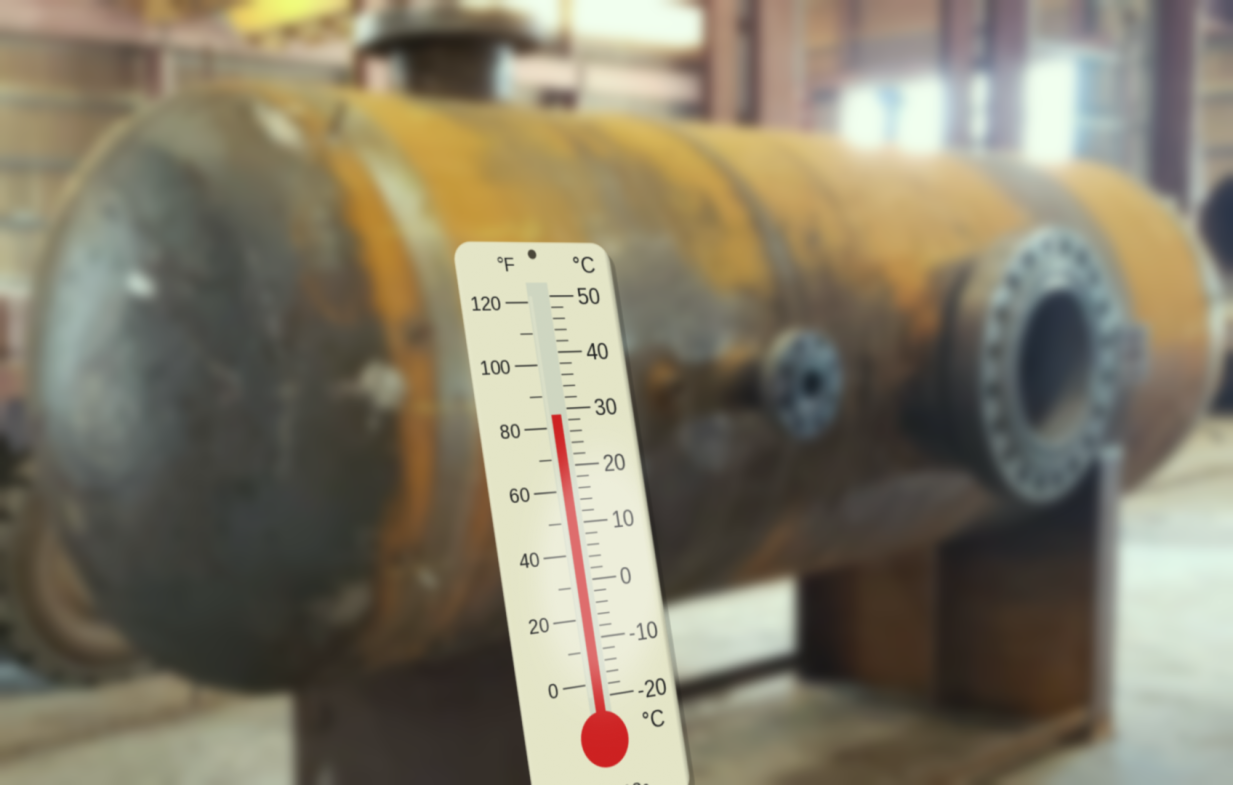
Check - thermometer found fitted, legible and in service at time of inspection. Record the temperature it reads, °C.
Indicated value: 29 °C
